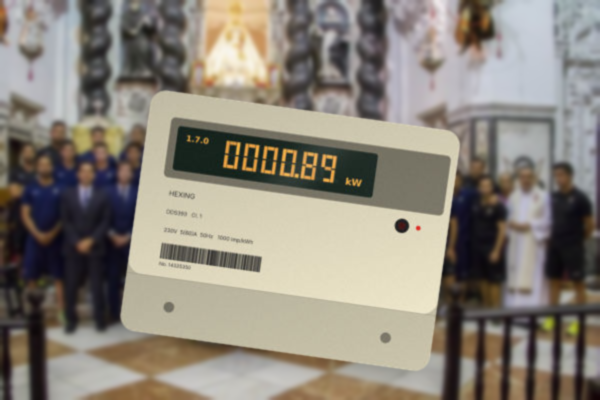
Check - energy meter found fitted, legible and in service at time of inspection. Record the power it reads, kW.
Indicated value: 0.89 kW
